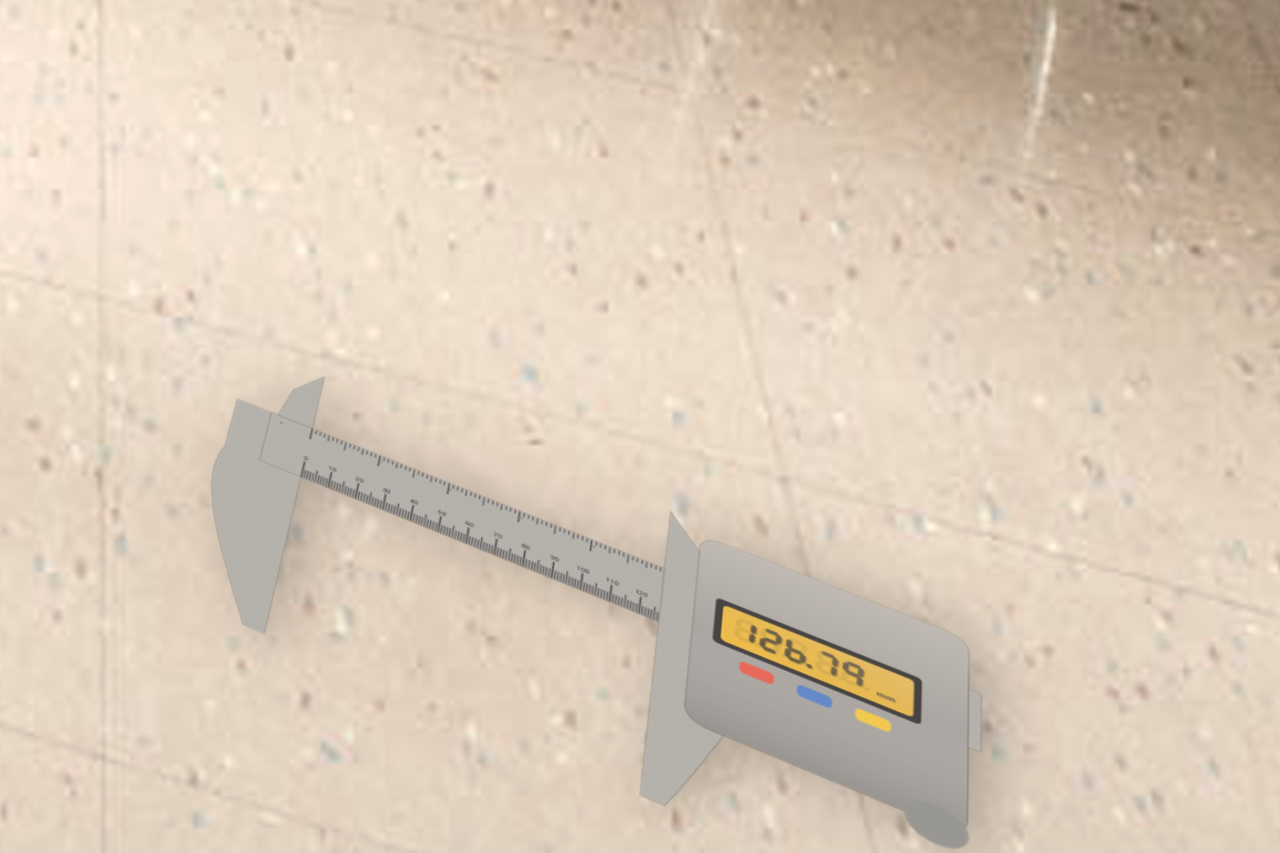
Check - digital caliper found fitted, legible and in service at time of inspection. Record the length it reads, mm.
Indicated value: 126.79 mm
